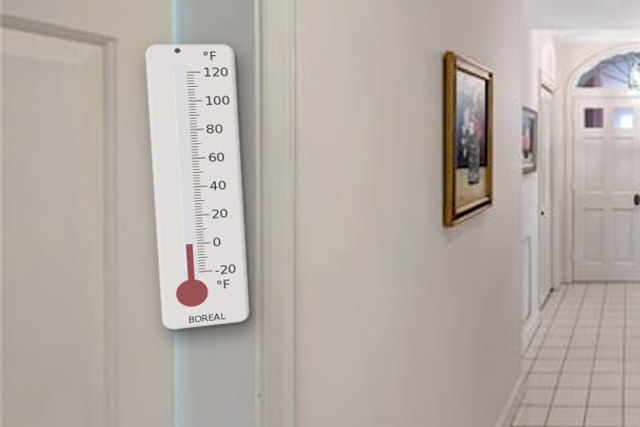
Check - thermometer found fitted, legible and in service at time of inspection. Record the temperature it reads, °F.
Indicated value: 0 °F
